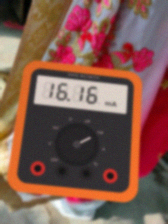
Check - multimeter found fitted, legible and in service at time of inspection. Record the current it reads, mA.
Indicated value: 16.16 mA
